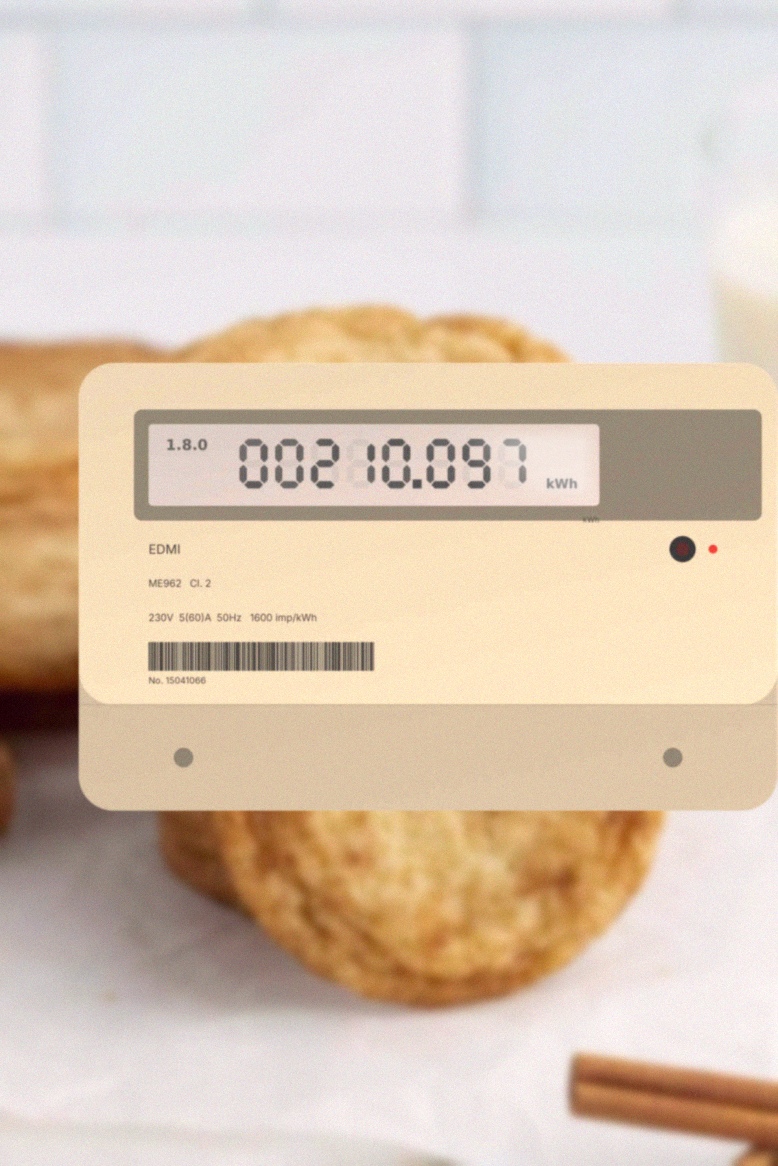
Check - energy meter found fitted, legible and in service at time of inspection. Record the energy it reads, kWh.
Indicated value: 210.097 kWh
